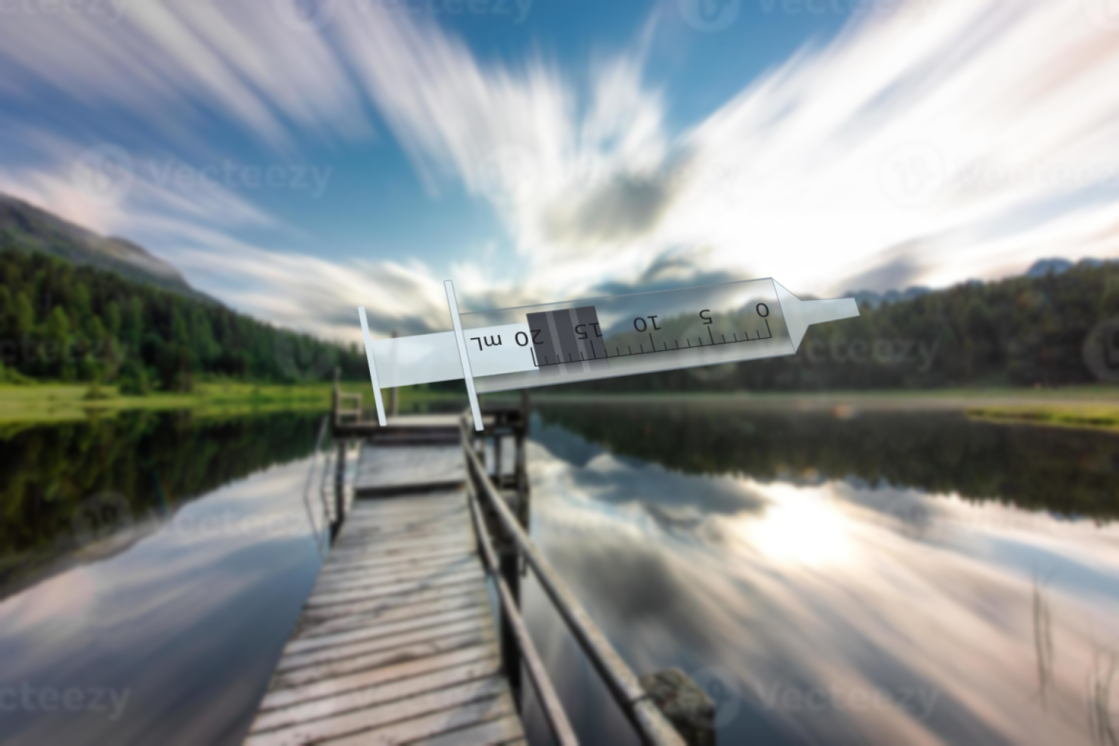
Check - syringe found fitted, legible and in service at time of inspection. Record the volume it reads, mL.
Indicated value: 14 mL
